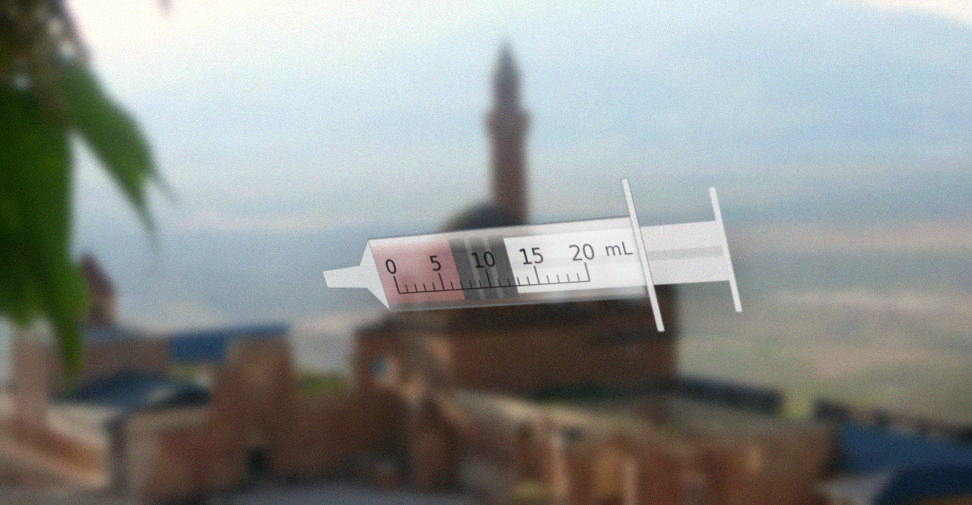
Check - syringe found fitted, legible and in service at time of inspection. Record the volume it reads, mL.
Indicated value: 7 mL
